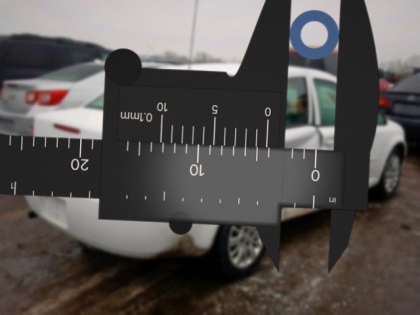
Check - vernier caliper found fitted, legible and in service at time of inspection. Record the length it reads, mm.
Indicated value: 4.2 mm
